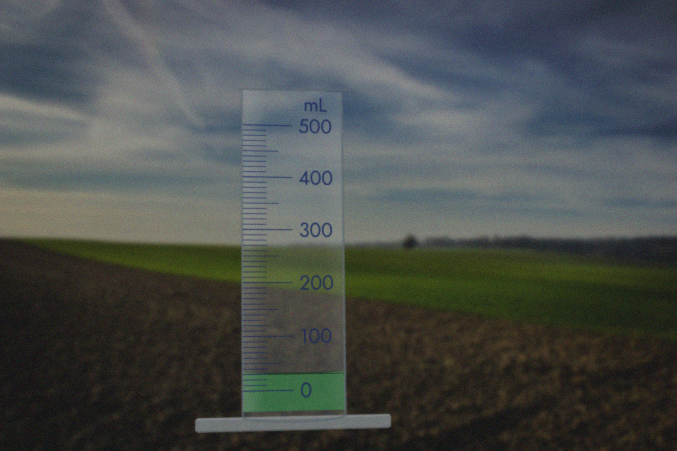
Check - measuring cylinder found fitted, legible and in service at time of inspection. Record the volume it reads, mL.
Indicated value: 30 mL
